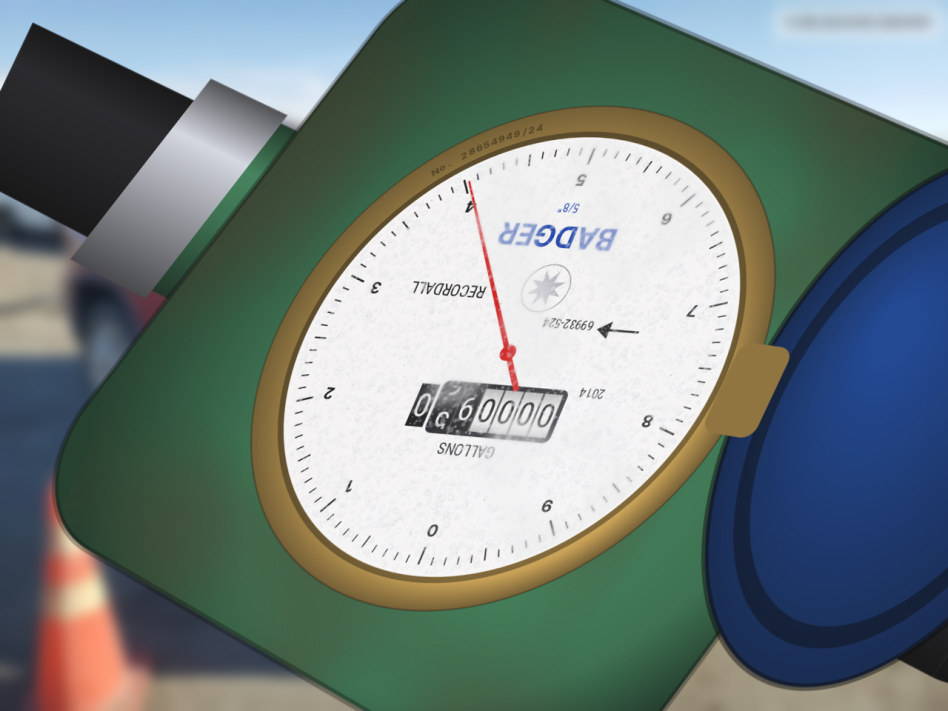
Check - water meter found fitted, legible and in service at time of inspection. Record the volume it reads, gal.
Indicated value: 954.0 gal
